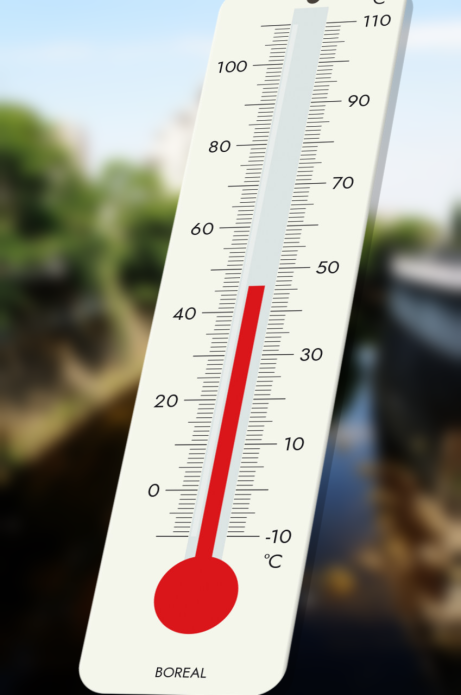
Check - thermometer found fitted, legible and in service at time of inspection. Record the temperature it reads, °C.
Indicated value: 46 °C
